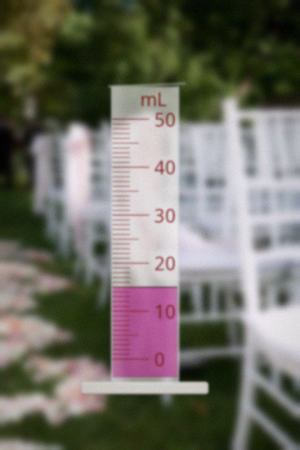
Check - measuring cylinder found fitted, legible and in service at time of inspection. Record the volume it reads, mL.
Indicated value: 15 mL
